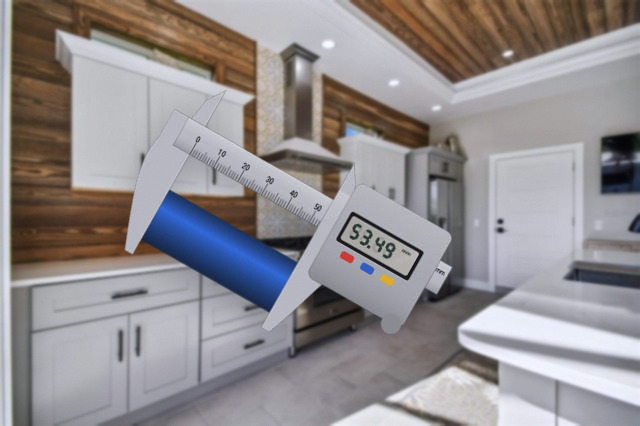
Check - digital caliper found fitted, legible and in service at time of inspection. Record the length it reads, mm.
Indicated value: 53.49 mm
